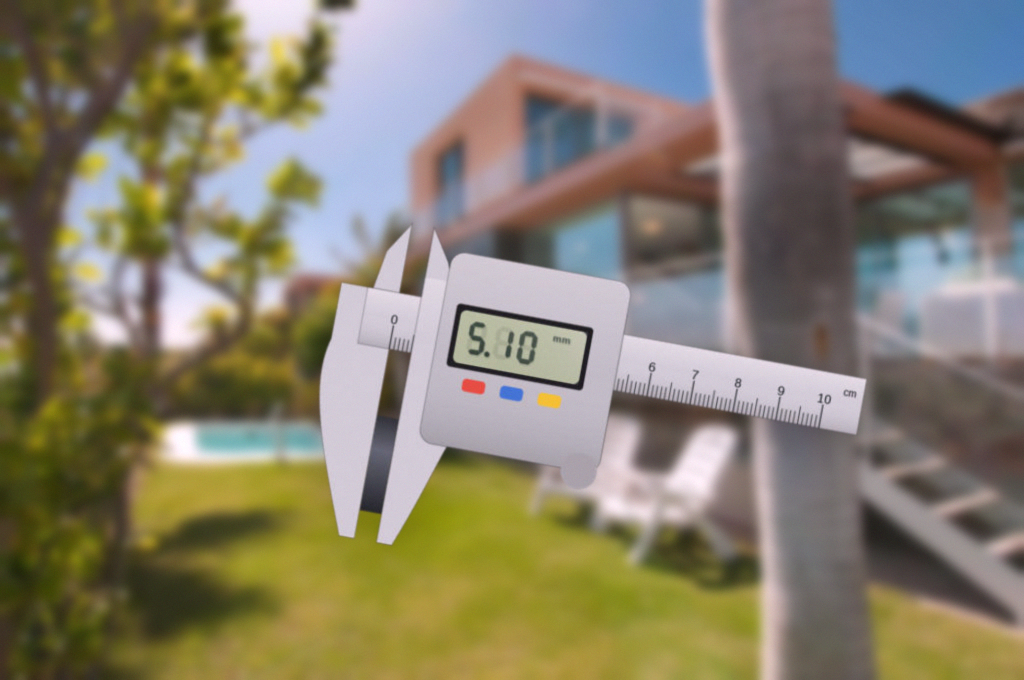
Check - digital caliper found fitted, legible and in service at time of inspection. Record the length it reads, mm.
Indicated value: 5.10 mm
